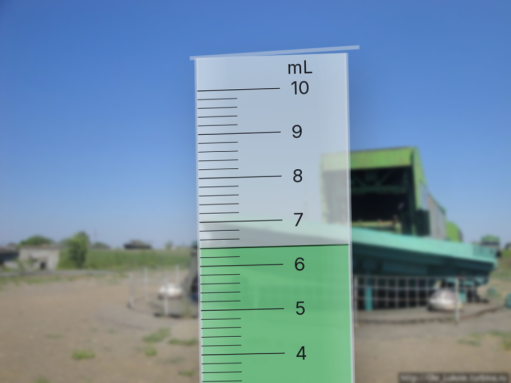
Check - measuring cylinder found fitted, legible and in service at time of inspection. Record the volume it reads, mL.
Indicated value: 6.4 mL
